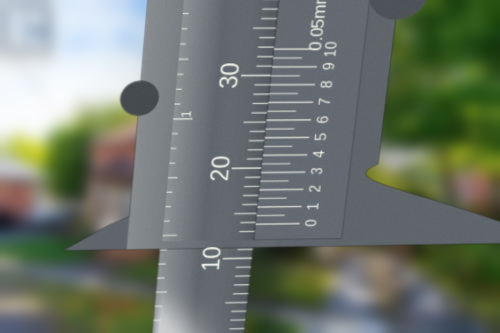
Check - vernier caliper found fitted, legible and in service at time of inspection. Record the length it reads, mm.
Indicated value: 13.8 mm
